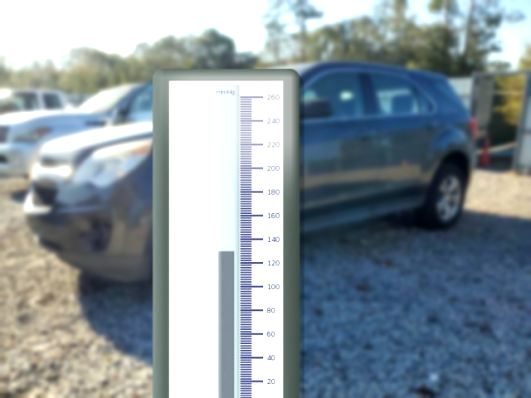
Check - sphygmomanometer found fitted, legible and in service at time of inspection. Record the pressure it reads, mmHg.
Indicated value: 130 mmHg
